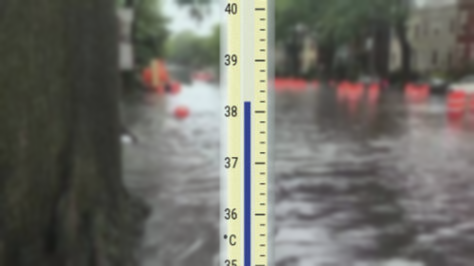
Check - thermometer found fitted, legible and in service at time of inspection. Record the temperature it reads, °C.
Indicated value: 38.2 °C
